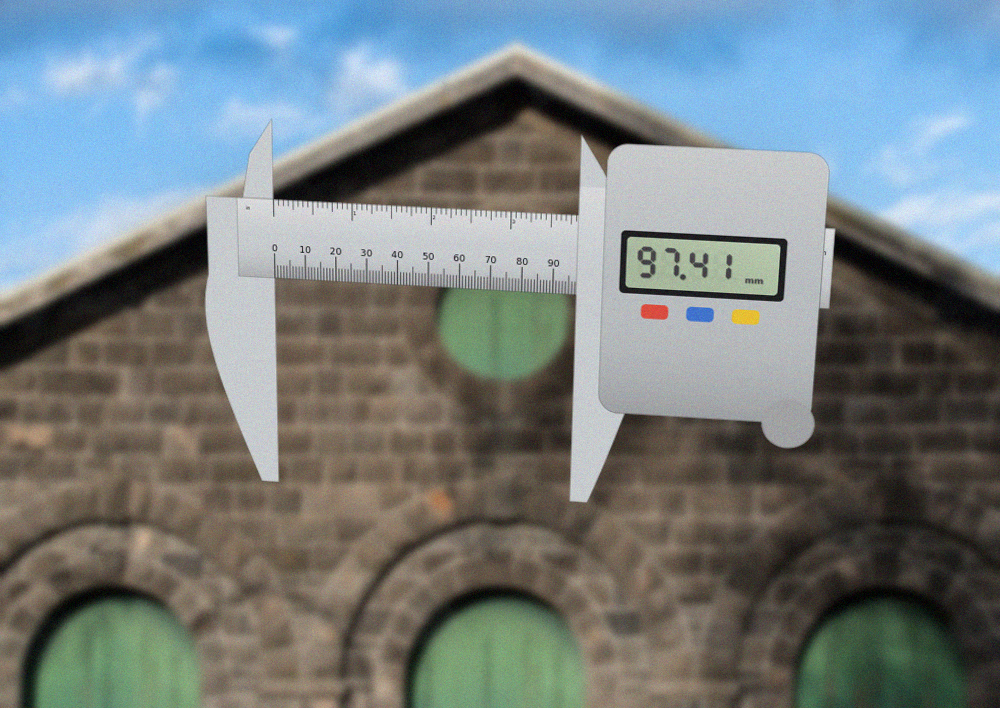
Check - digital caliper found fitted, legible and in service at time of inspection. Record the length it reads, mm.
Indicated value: 97.41 mm
